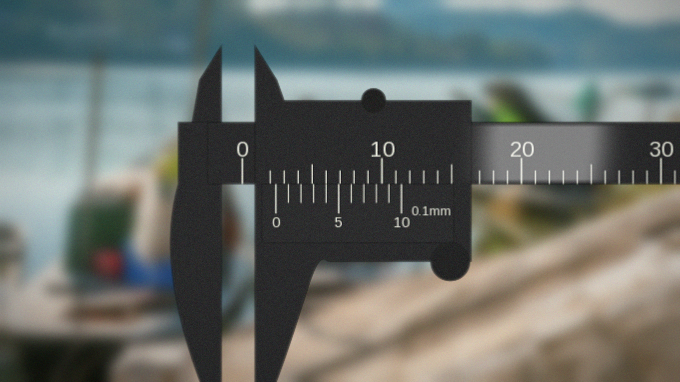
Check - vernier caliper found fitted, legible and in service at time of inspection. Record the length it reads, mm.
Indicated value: 2.4 mm
